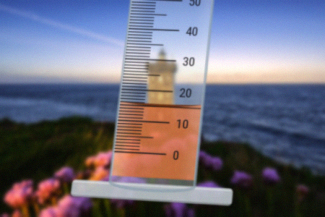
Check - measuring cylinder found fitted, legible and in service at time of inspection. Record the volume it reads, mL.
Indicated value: 15 mL
